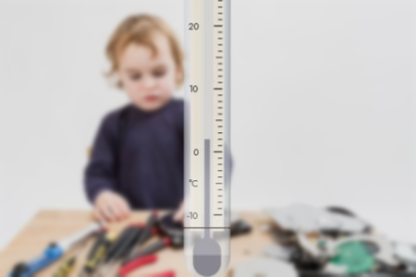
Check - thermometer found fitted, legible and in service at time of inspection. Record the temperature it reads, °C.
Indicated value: 2 °C
